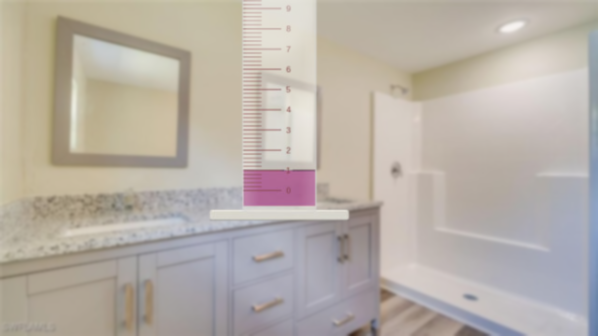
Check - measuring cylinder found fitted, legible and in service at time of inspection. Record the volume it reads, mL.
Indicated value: 1 mL
